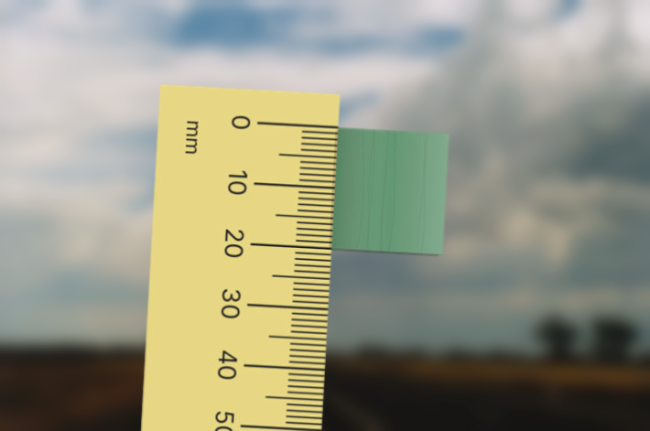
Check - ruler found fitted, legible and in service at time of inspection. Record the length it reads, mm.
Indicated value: 20 mm
